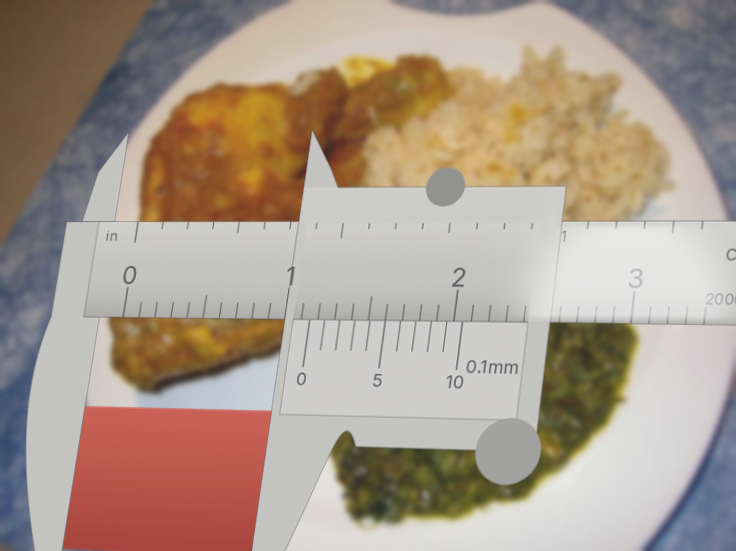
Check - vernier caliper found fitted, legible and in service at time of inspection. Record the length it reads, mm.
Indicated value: 11.5 mm
